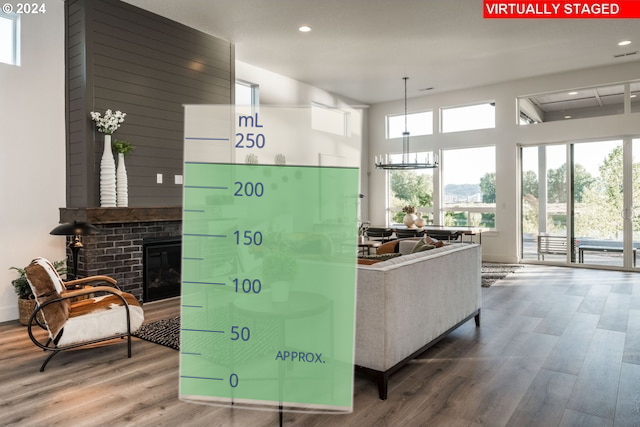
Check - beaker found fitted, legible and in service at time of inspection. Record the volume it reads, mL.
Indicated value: 225 mL
